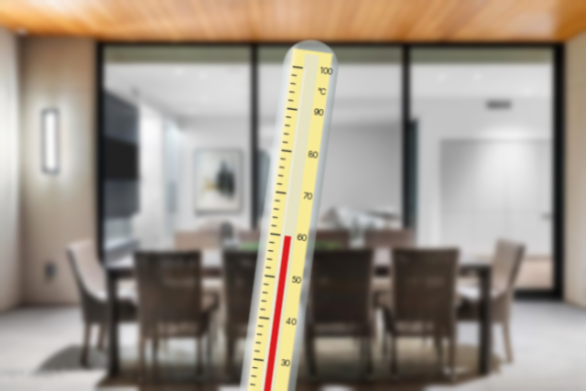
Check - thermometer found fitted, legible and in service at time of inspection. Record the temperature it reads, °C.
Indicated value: 60 °C
